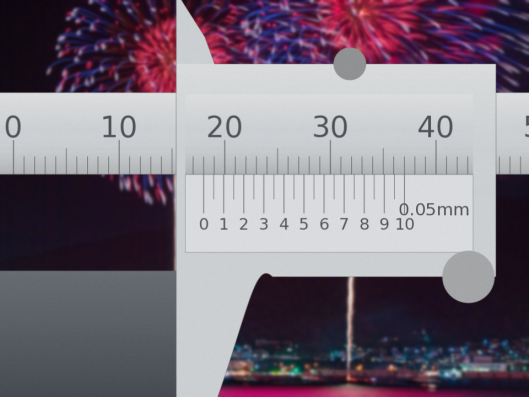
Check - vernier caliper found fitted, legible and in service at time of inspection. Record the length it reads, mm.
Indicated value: 18.0 mm
